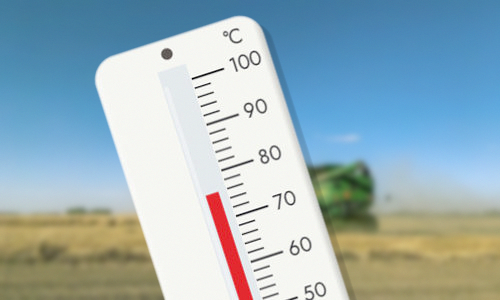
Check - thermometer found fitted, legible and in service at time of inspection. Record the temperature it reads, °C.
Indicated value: 76 °C
